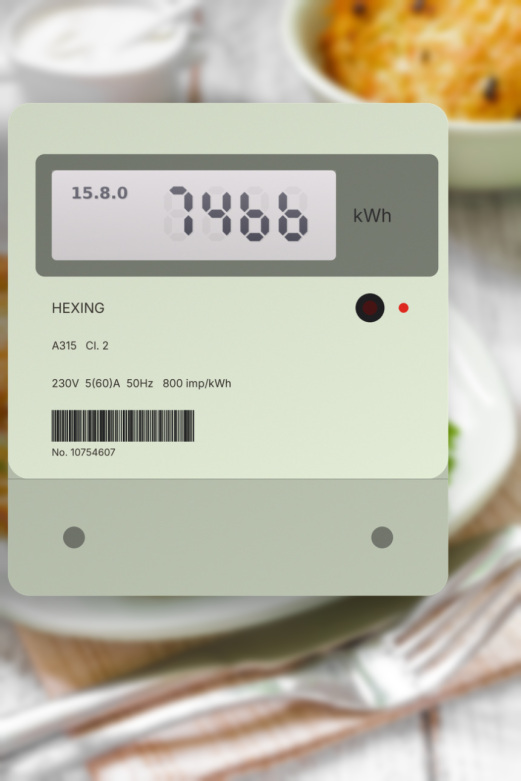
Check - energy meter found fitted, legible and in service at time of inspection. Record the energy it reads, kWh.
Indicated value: 7466 kWh
